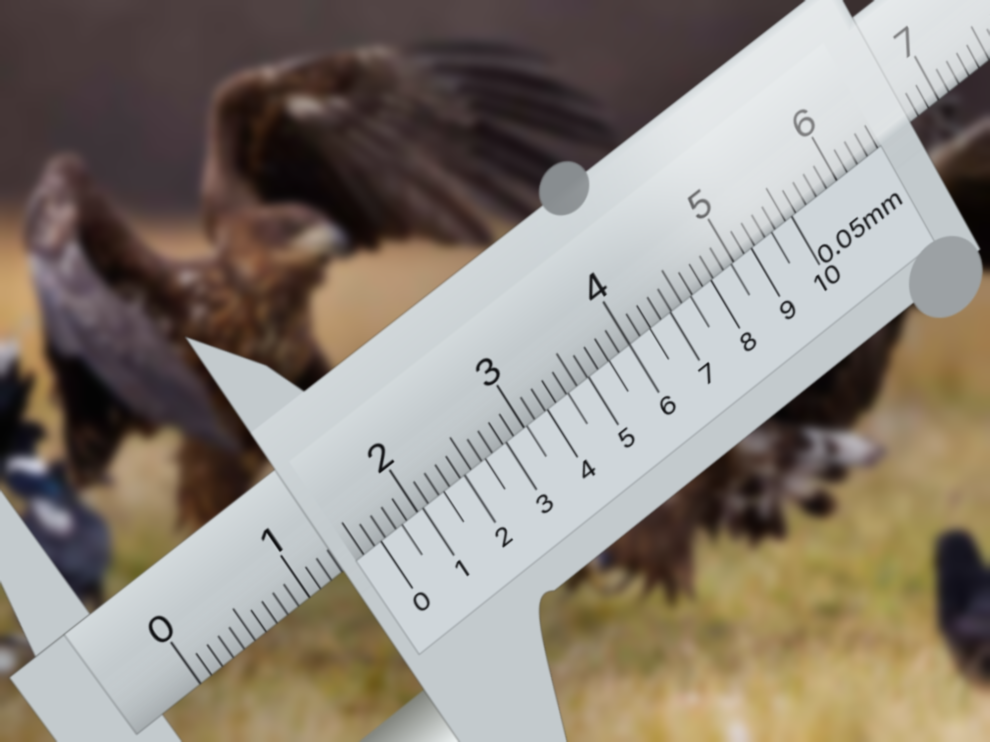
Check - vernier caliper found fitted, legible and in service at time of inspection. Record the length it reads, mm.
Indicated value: 16.6 mm
